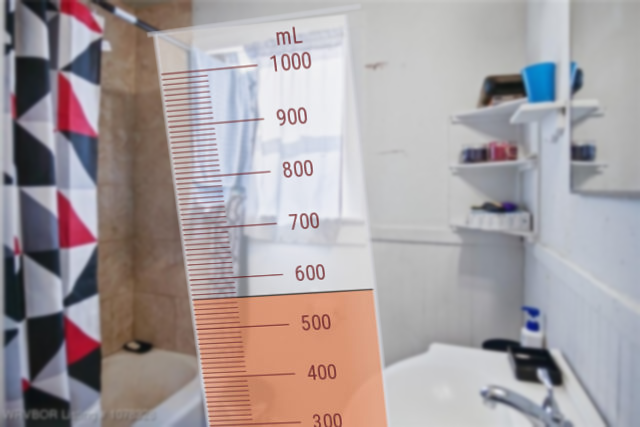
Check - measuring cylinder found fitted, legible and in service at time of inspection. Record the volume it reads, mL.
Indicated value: 560 mL
